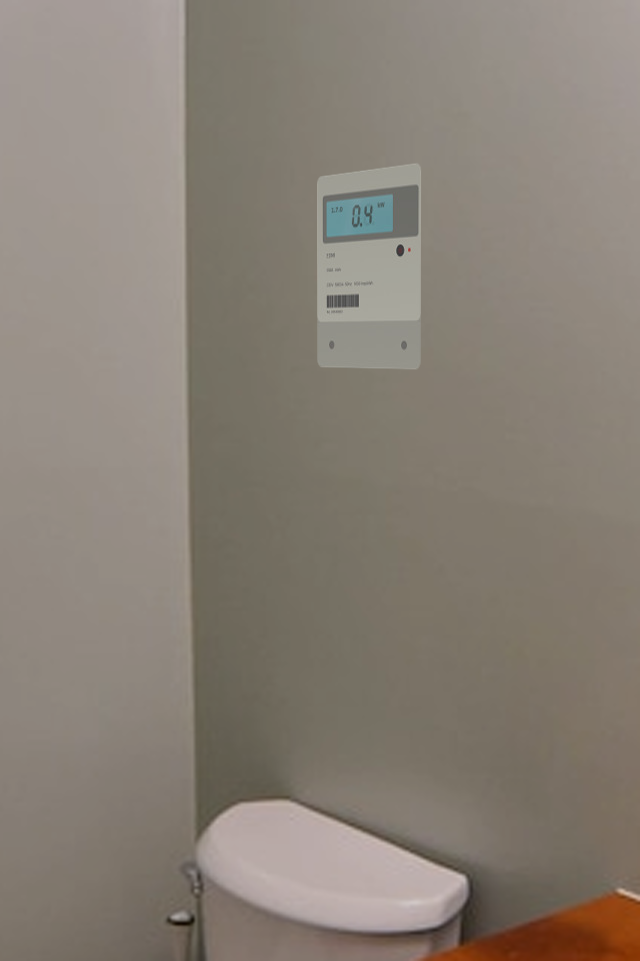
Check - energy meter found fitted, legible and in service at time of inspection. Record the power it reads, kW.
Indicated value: 0.4 kW
